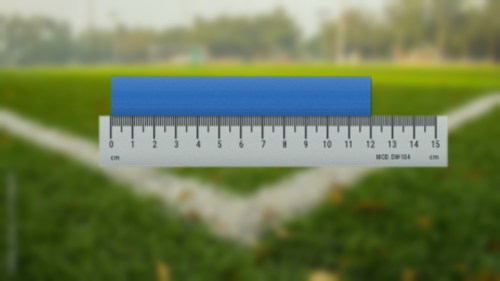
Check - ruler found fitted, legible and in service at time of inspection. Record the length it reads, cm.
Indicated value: 12 cm
